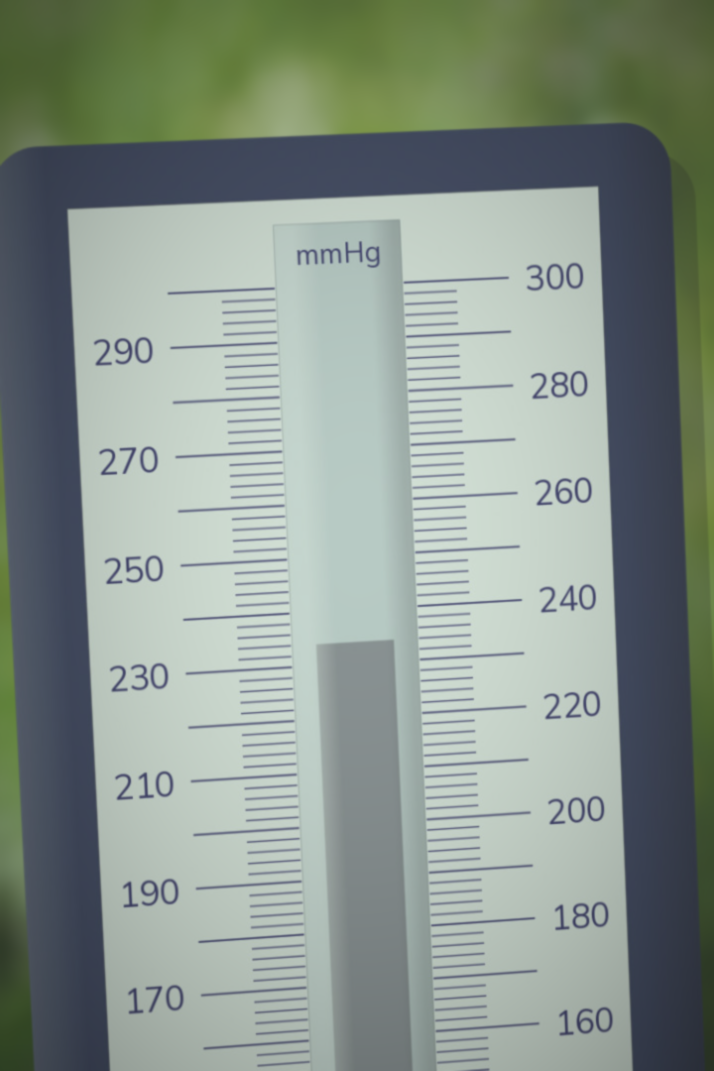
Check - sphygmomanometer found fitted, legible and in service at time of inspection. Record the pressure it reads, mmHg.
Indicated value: 234 mmHg
